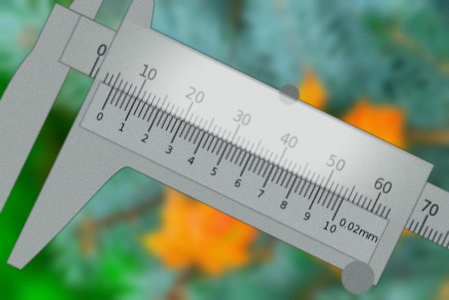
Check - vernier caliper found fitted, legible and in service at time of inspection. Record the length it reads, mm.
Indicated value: 5.0 mm
